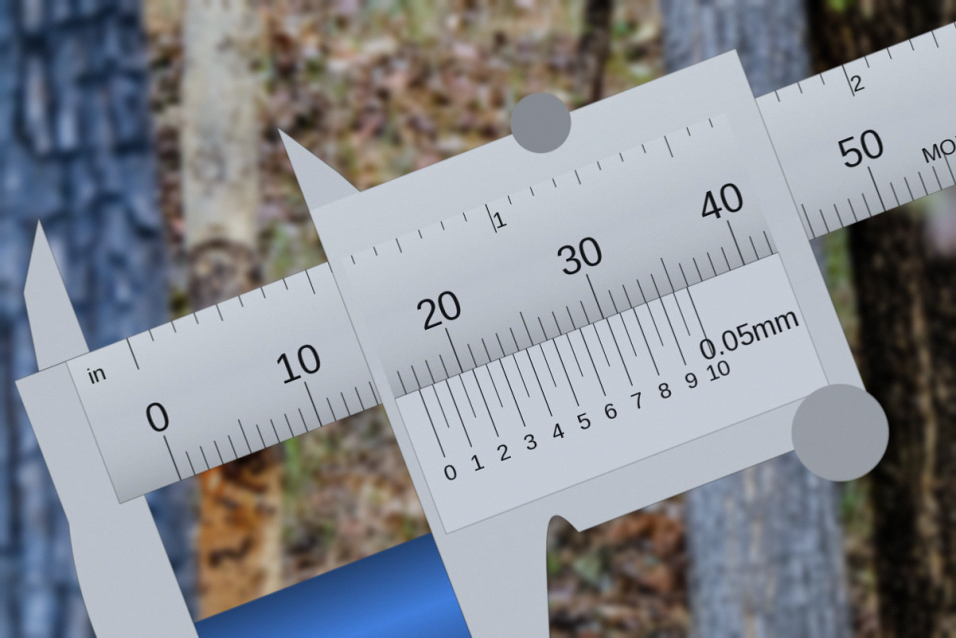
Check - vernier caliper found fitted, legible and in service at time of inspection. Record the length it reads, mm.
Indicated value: 16.9 mm
